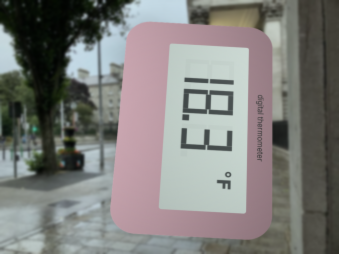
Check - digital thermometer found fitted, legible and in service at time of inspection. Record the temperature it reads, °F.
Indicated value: 18.3 °F
